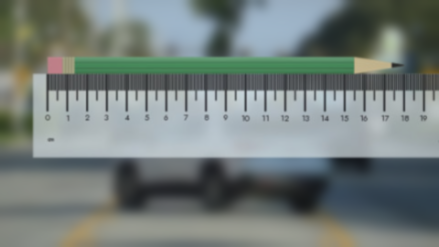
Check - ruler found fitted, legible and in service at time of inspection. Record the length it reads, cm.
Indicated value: 18 cm
